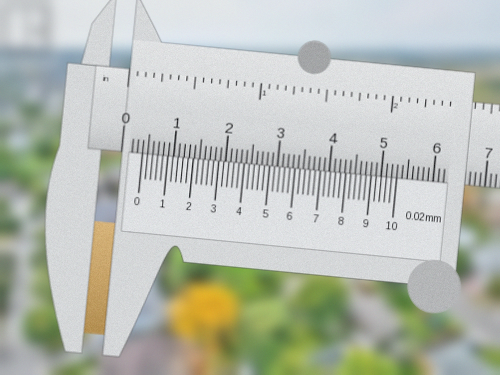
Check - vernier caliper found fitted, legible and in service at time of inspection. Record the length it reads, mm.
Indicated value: 4.0 mm
